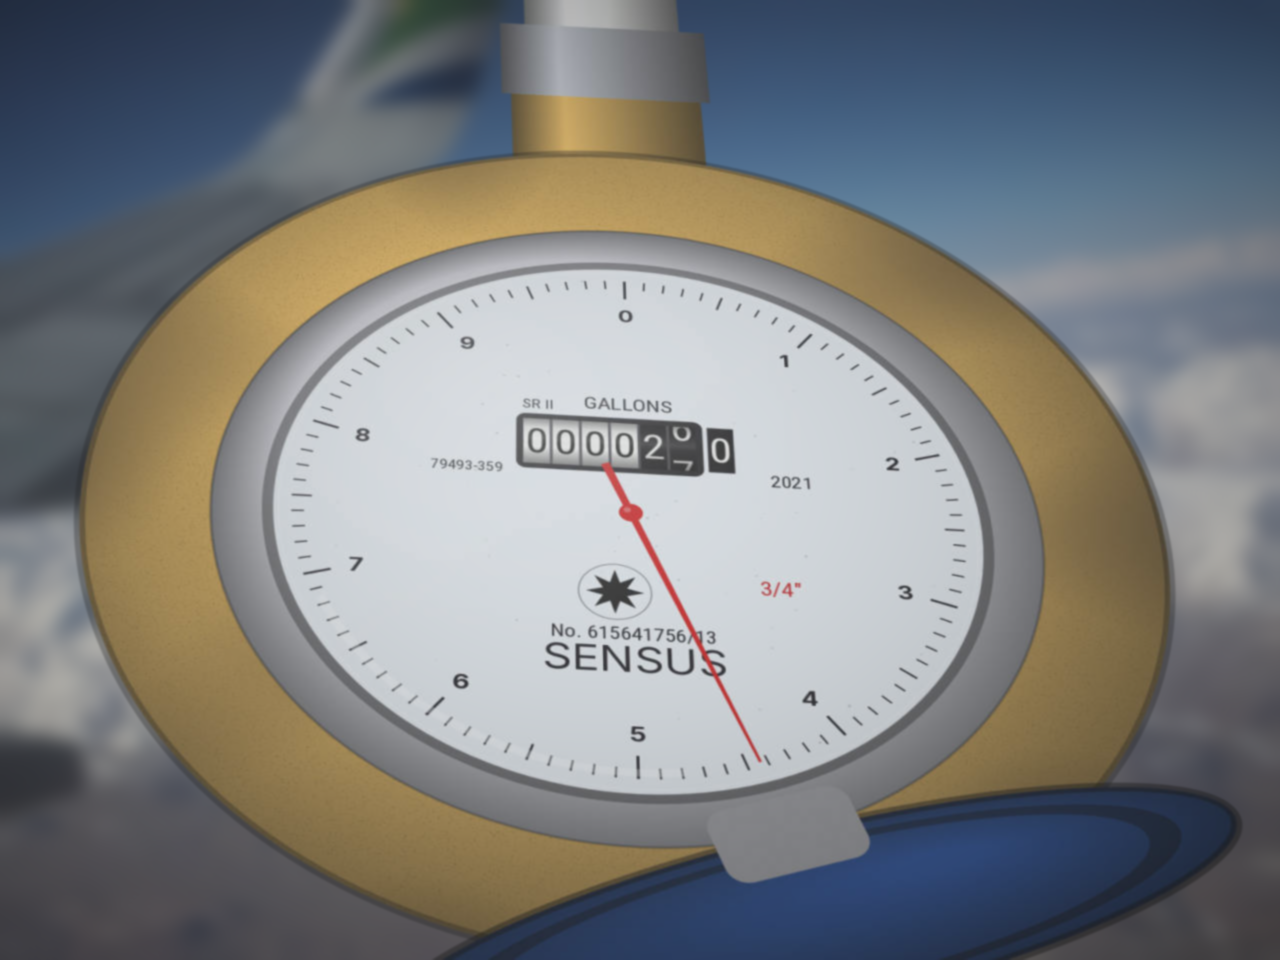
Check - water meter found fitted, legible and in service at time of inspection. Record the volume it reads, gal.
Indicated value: 264.4 gal
